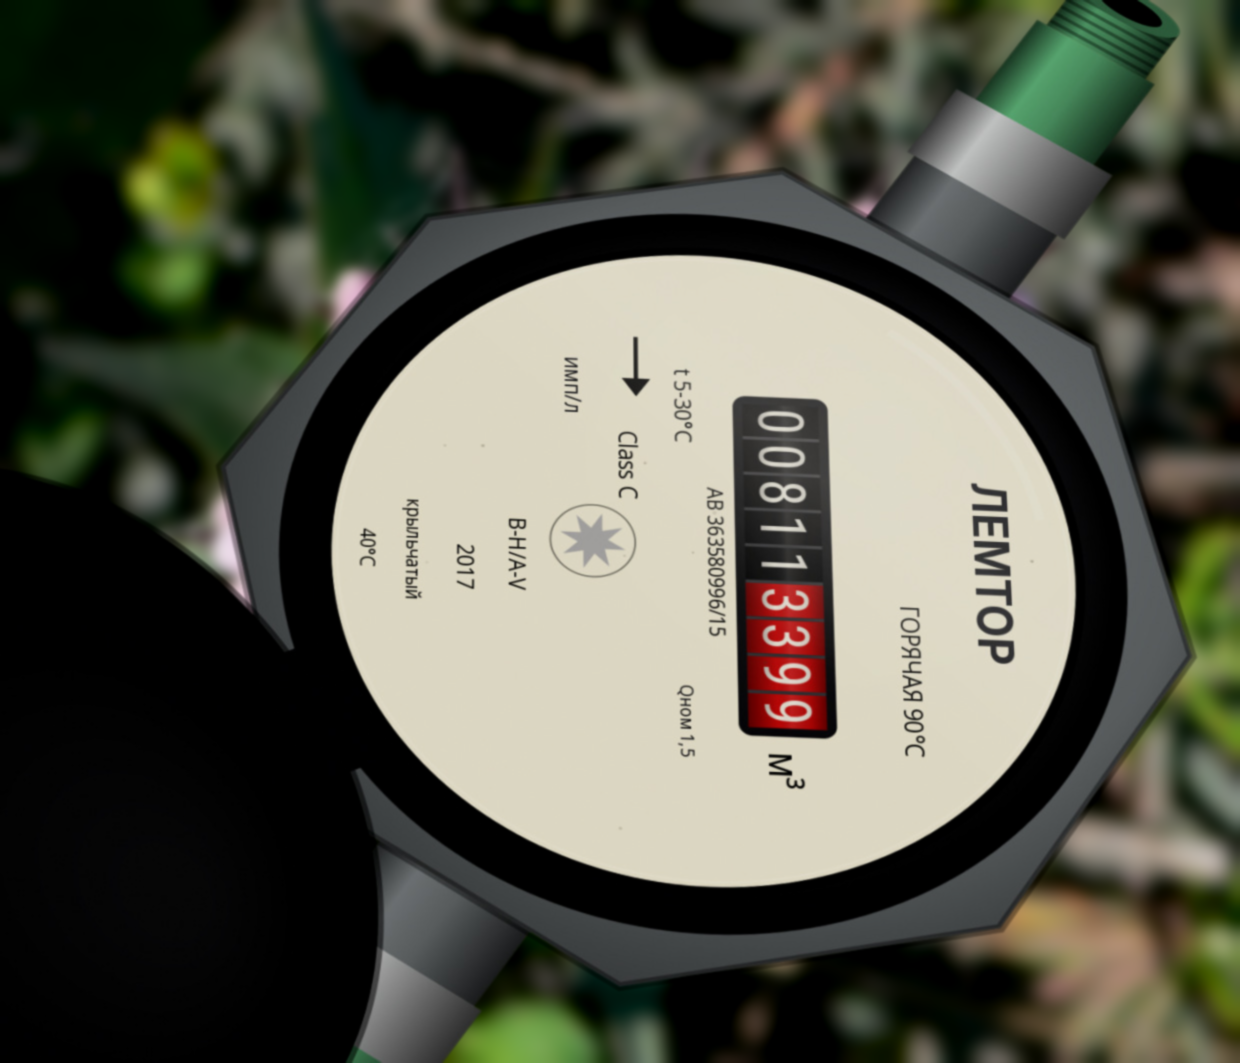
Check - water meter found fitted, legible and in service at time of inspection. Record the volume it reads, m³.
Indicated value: 811.3399 m³
